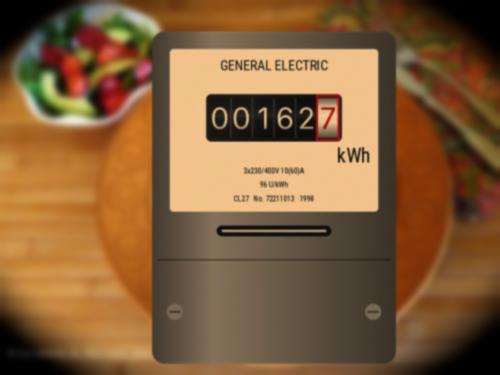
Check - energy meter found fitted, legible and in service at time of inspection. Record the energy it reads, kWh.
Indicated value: 162.7 kWh
